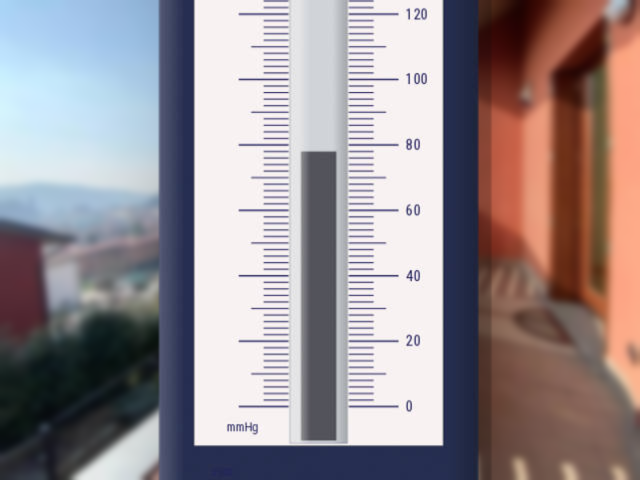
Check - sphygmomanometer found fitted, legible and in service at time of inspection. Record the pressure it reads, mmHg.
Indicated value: 78 mmHg
